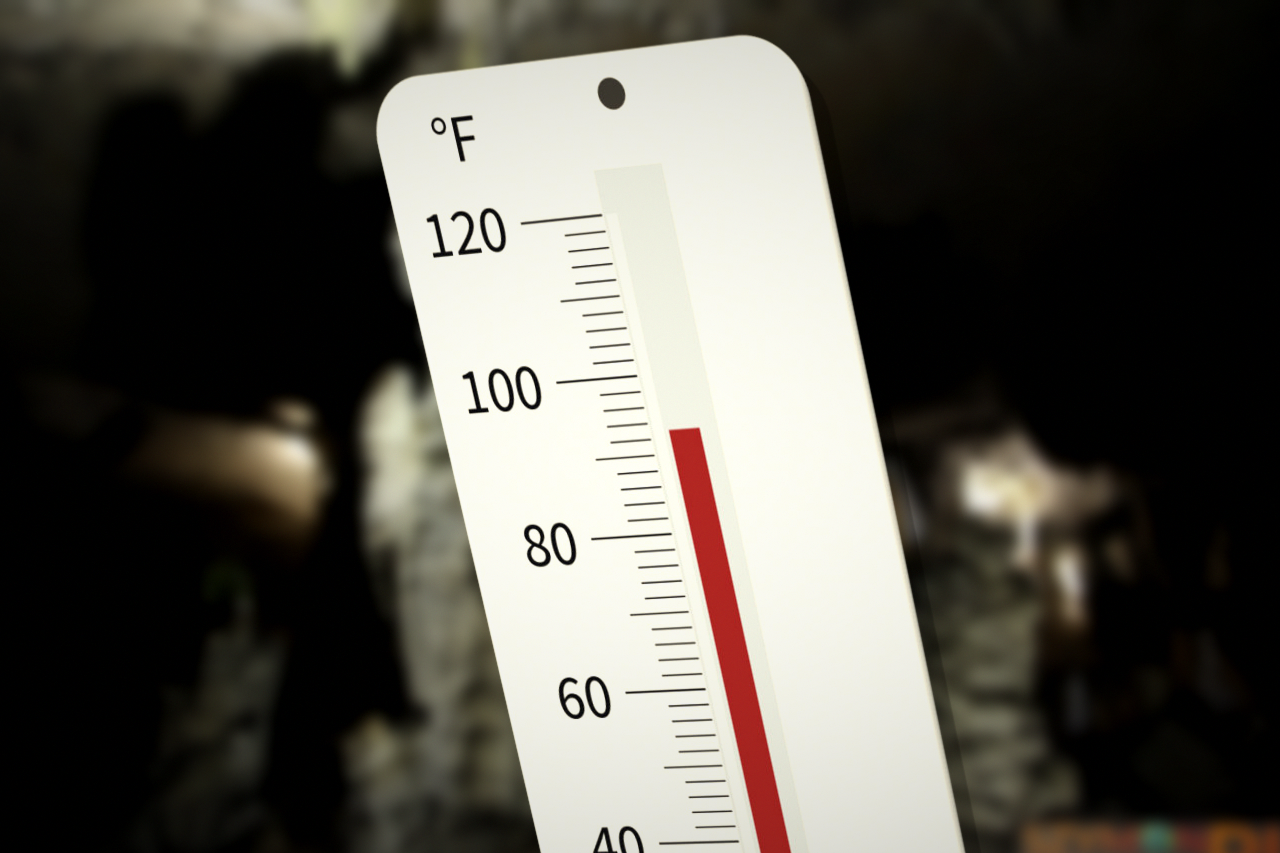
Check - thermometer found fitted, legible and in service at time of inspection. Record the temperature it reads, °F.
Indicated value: 93 °F
